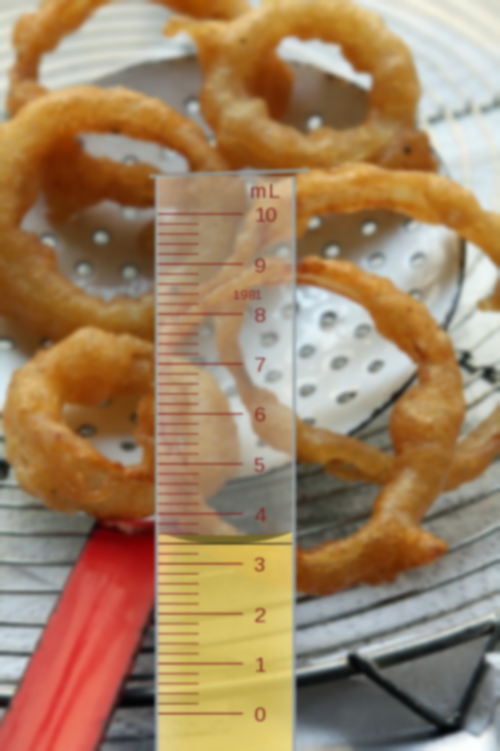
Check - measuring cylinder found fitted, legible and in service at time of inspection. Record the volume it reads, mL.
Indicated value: 3.4 mL
